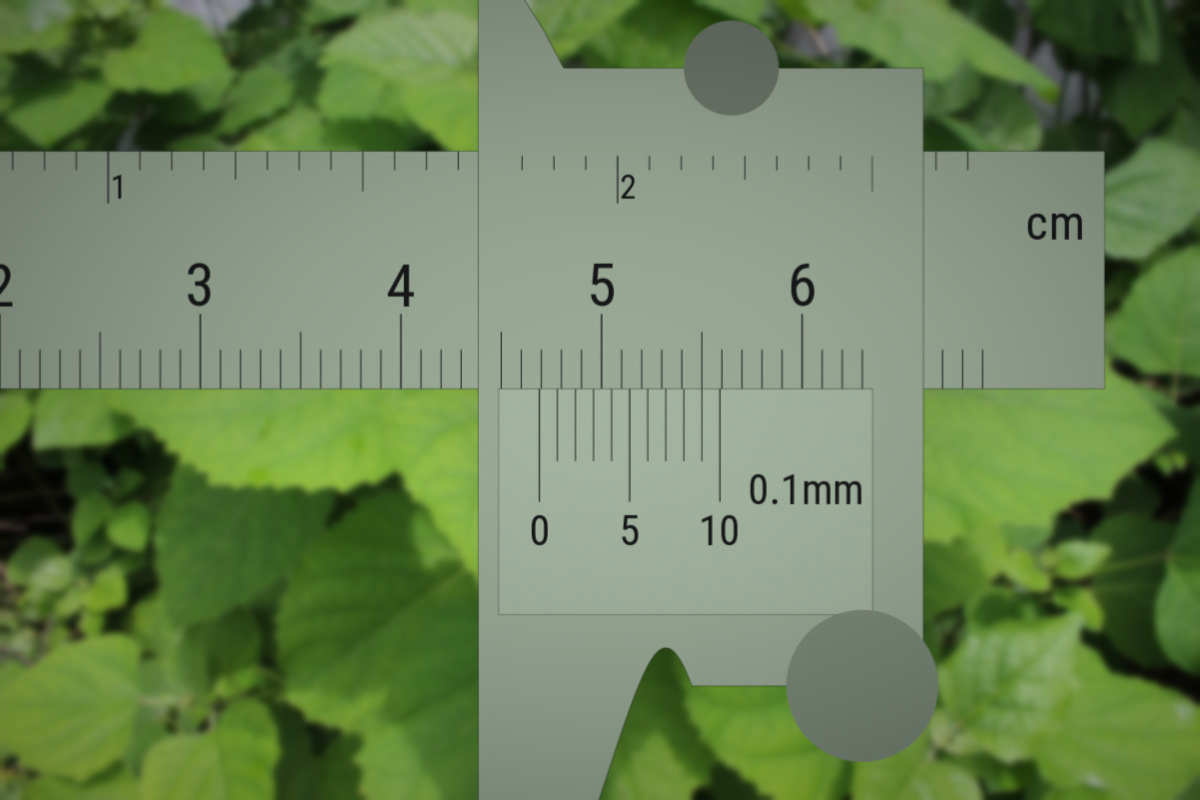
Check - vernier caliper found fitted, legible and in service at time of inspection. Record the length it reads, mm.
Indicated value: 46.9 mm
